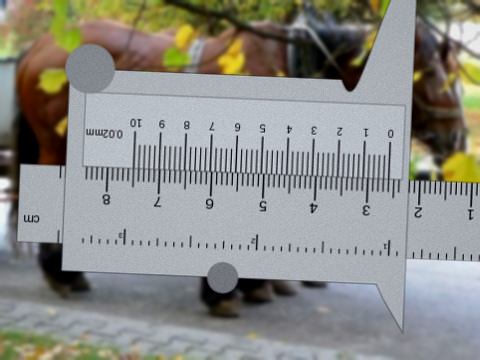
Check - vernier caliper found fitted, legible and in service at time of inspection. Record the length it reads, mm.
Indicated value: 26.0 mm
